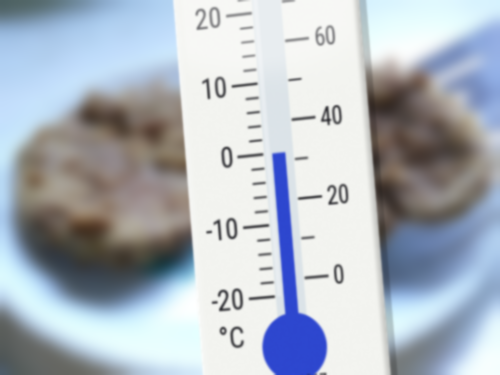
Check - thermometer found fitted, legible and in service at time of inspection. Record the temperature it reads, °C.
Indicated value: 0 °C
